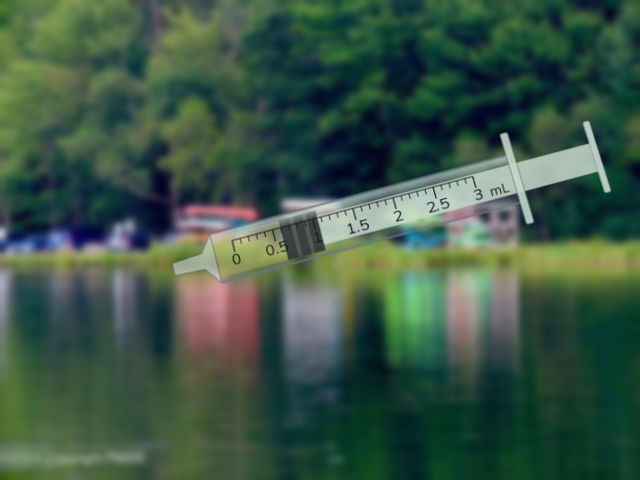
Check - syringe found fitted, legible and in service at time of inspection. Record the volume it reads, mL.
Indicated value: 0.6 mL
